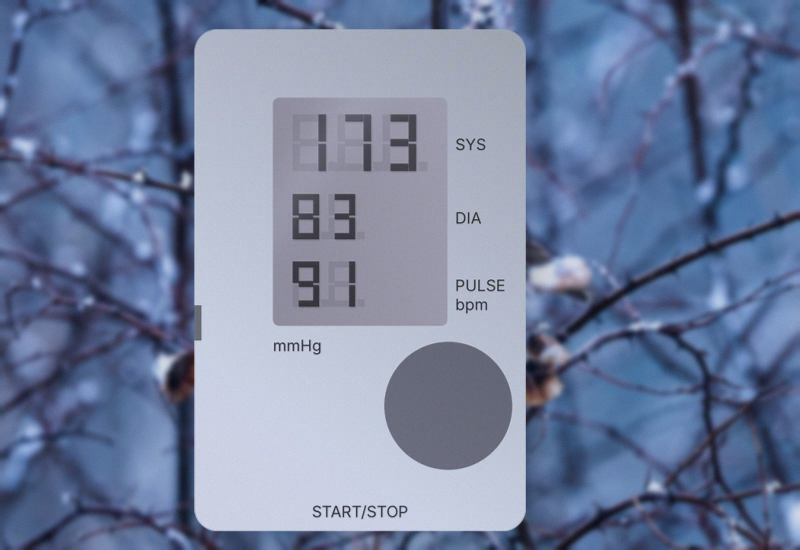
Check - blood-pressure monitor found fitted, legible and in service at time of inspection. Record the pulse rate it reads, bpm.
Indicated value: 91 bpm
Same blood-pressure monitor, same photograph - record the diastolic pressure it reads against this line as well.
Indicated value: 83 mmHg
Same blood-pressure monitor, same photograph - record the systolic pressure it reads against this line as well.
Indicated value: 173 mmHg
